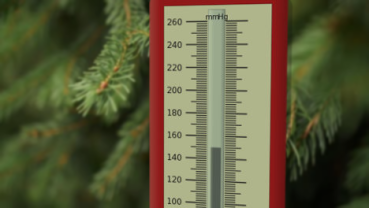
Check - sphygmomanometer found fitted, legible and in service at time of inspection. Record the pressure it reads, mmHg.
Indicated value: 150 mmHg
